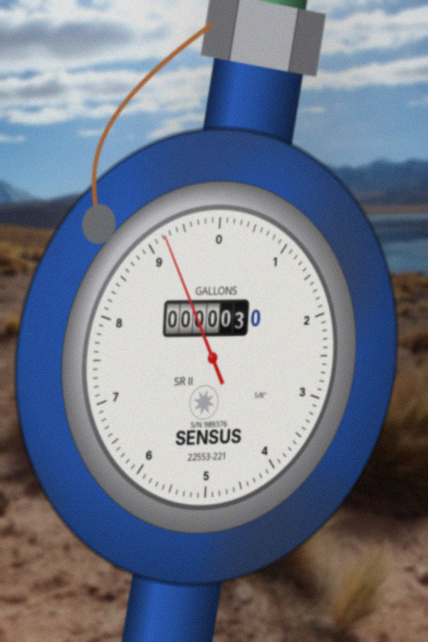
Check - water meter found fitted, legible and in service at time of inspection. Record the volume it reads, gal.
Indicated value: 29.2 gal
